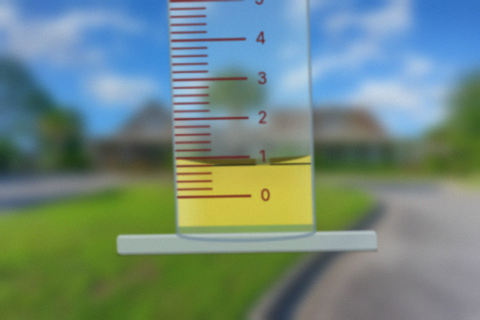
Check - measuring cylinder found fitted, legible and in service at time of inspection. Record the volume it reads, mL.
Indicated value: 0.8 mL
